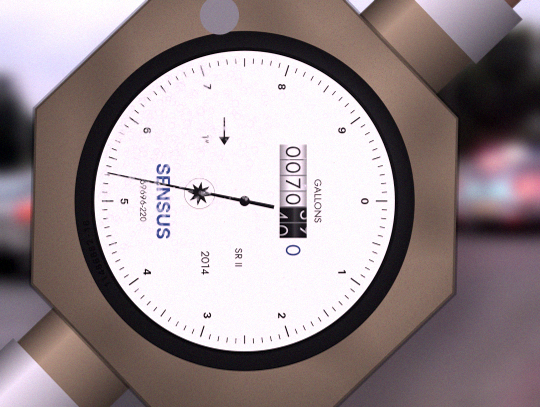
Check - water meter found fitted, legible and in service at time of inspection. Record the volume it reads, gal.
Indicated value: 70395.3 gal
